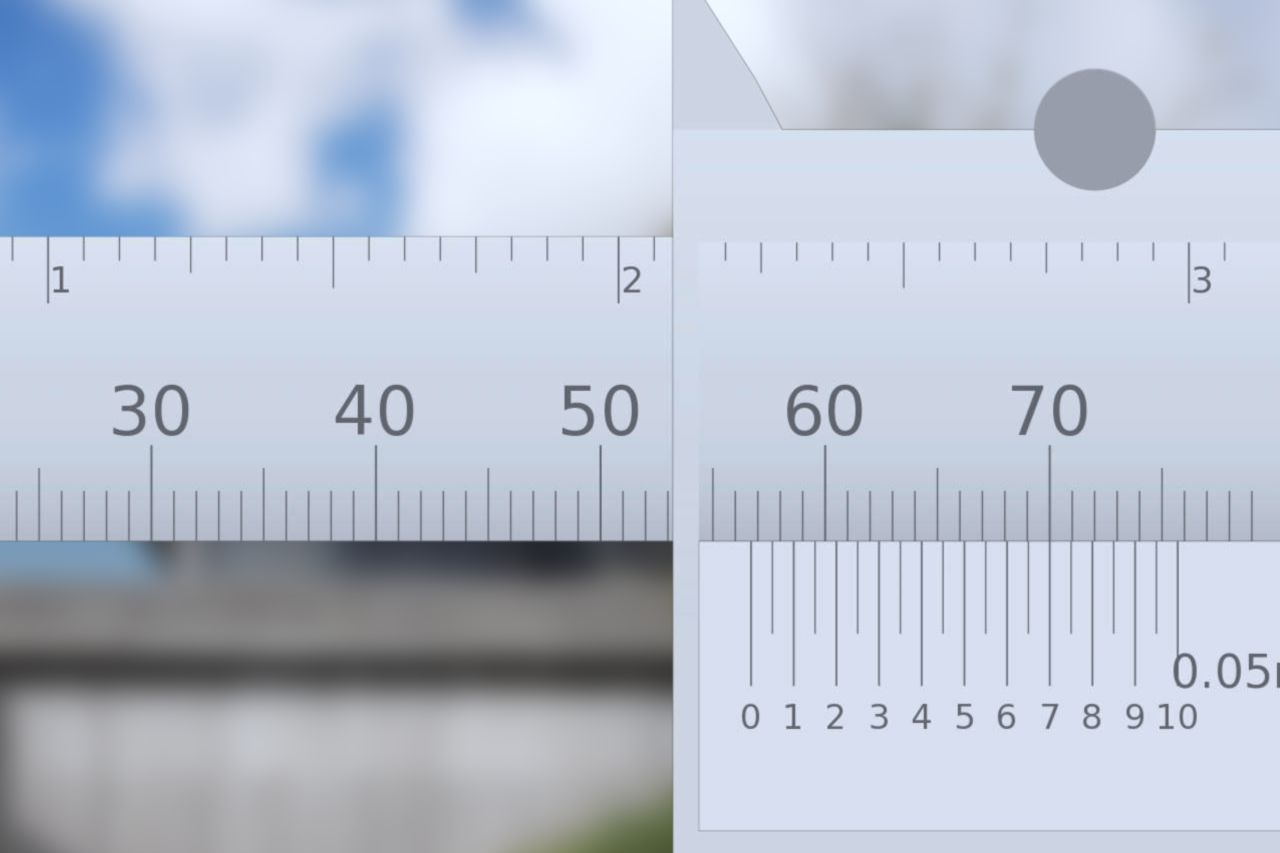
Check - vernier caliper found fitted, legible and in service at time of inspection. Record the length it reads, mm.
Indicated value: 56.7 mm
